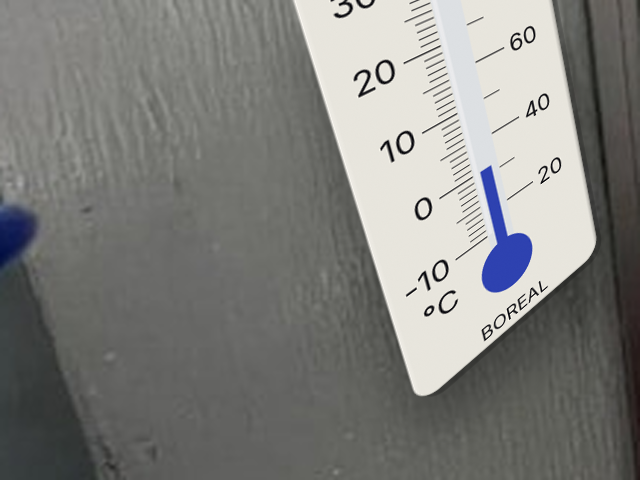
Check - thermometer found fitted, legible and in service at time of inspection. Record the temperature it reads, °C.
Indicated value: 0 °C
